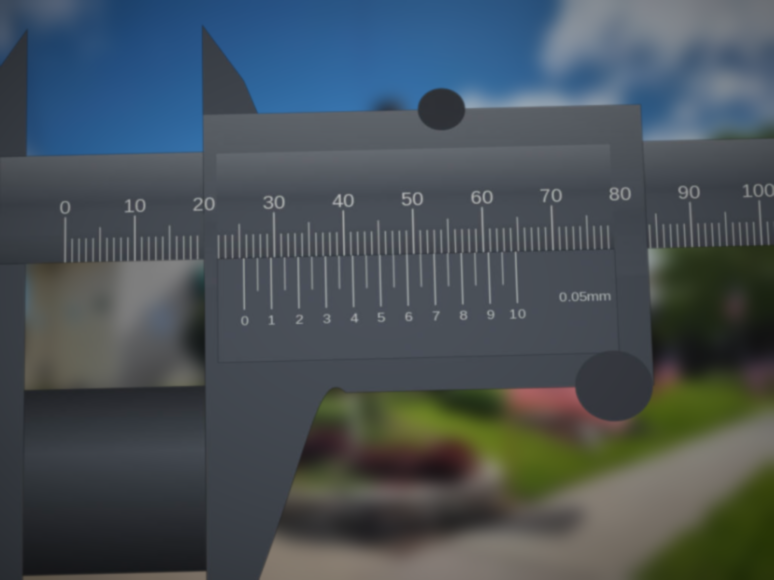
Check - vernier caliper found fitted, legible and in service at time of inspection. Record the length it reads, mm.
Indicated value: 25.6 mm
